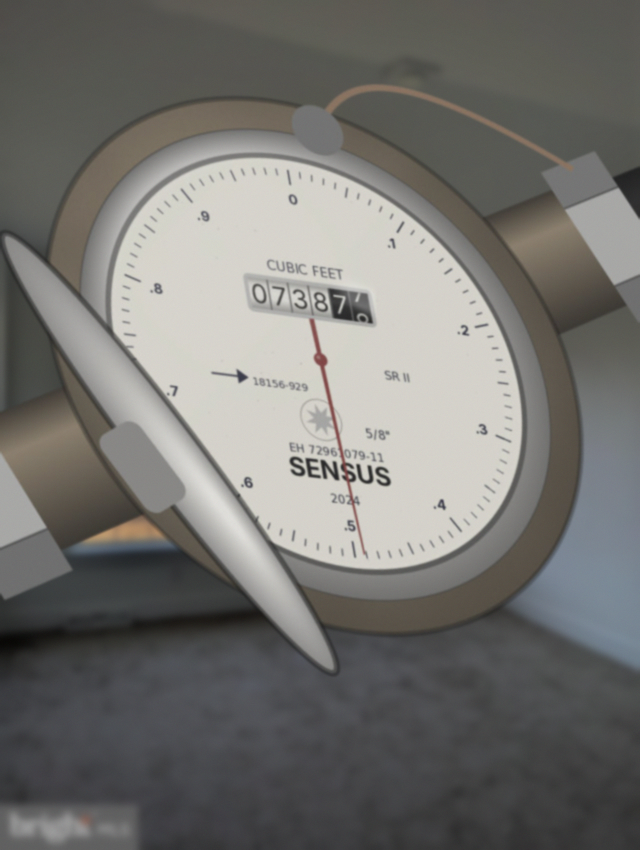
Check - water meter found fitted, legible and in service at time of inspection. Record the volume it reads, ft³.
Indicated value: 73877.49 ft³
